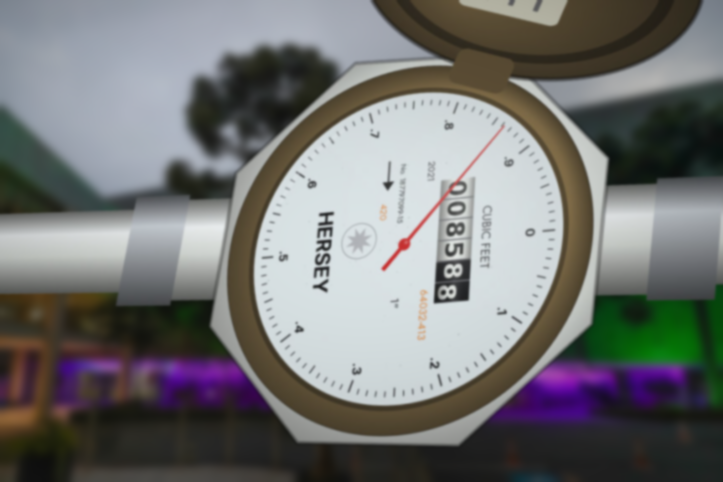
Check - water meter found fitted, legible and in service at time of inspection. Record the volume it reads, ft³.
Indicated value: 8587.86 ft³
